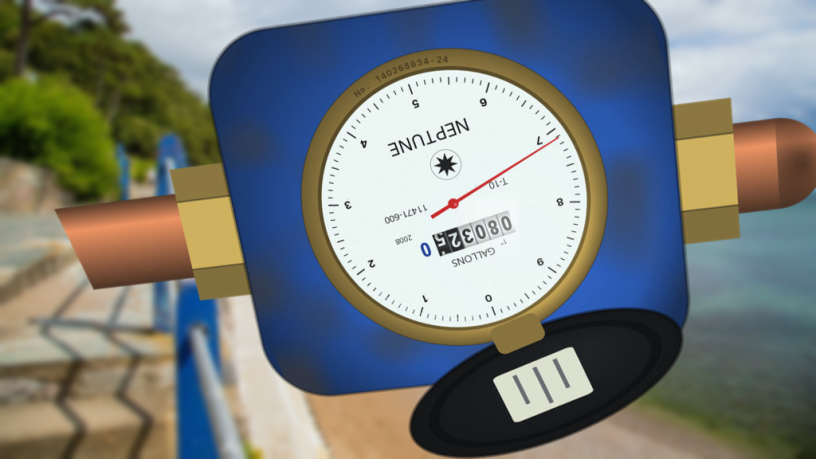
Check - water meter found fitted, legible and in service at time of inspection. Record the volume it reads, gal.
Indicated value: 803247.1 gal
